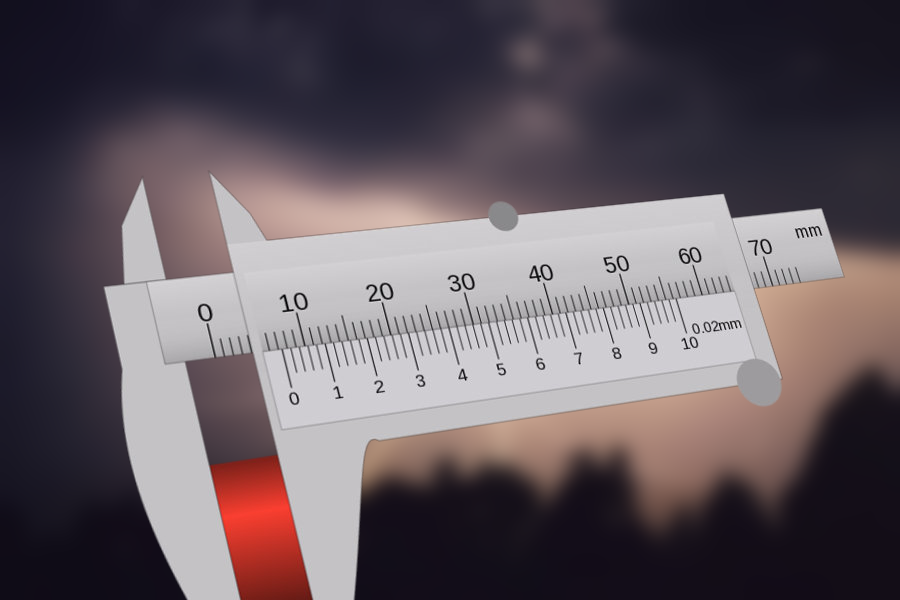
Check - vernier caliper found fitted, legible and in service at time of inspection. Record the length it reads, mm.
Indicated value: 7.4 mm
